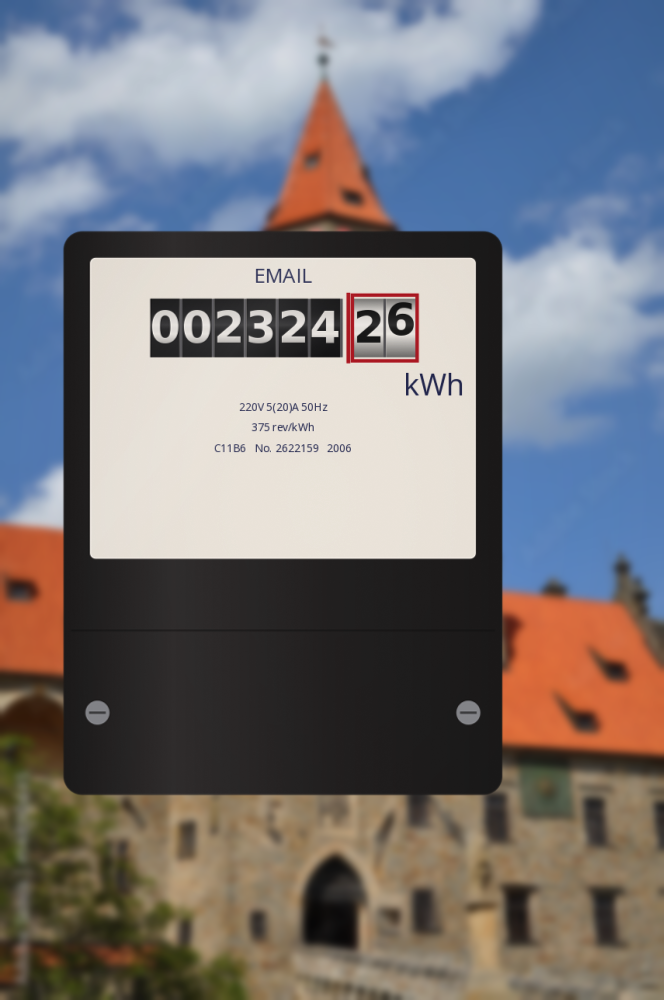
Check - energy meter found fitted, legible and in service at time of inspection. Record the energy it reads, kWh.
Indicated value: 2324.26 kWh
